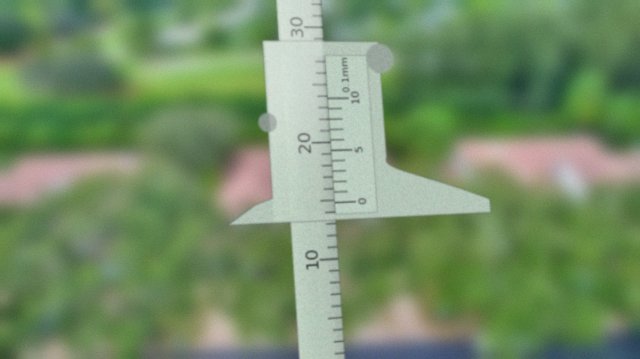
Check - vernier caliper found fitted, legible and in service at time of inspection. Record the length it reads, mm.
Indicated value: 14.8 mm
